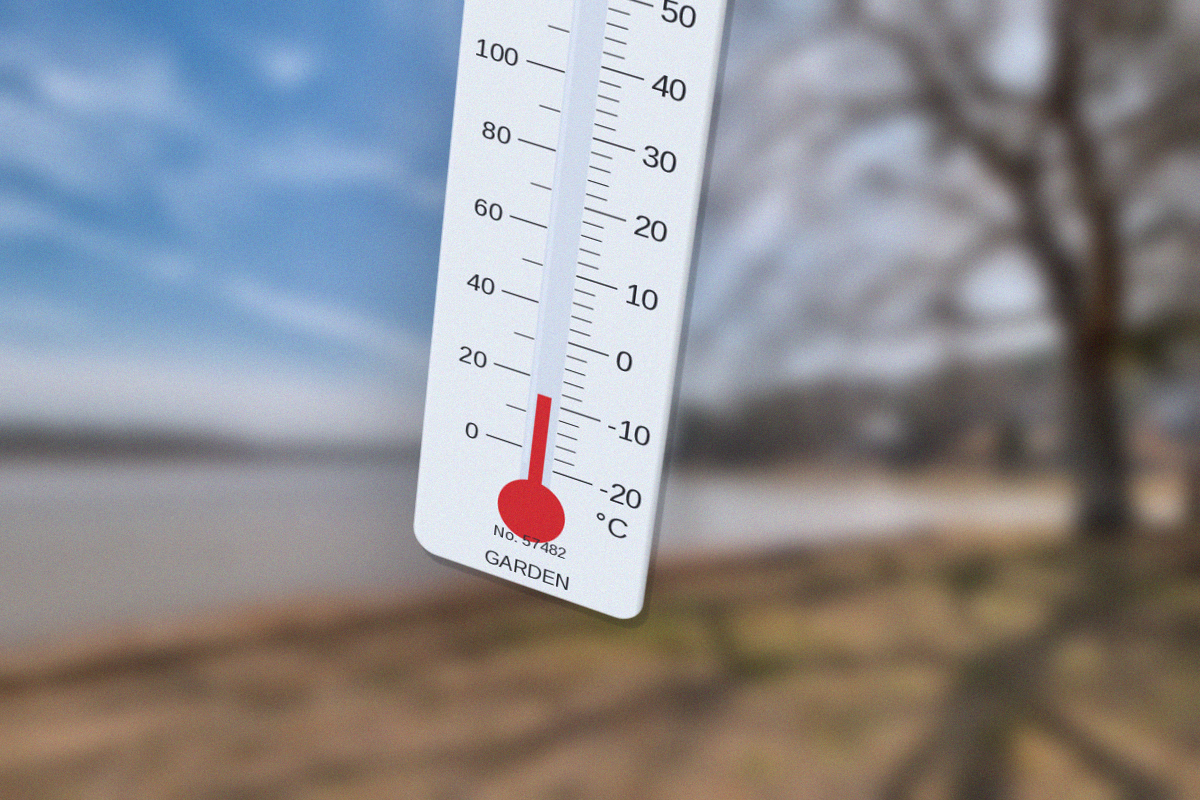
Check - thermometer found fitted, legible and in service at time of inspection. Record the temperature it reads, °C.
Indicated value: -9 °C
